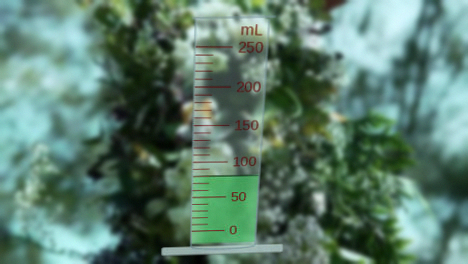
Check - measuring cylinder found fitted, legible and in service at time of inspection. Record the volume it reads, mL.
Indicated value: 80 mL
